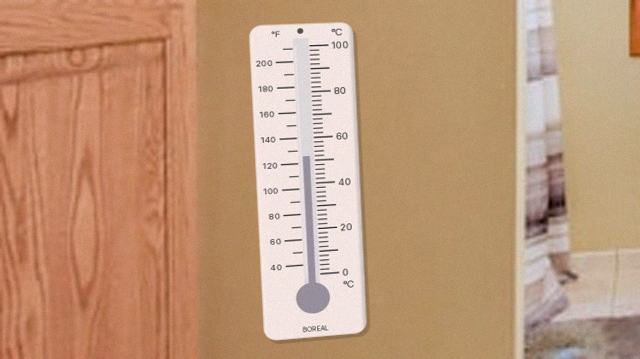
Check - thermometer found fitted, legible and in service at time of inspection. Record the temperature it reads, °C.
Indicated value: 52 °C
